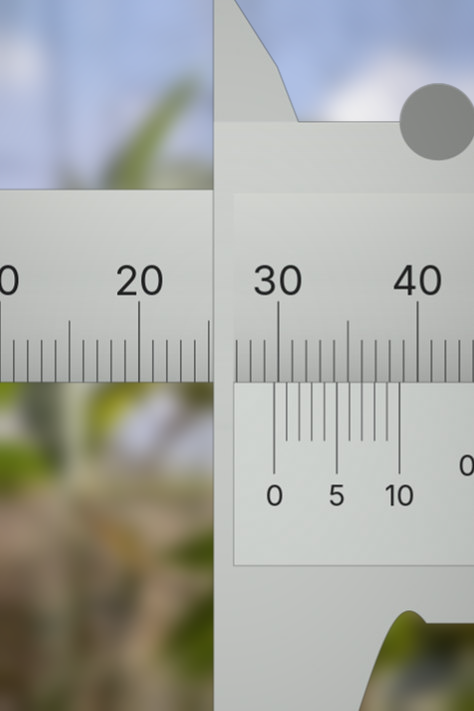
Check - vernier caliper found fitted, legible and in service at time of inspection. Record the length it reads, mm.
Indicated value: 29.7 mm
